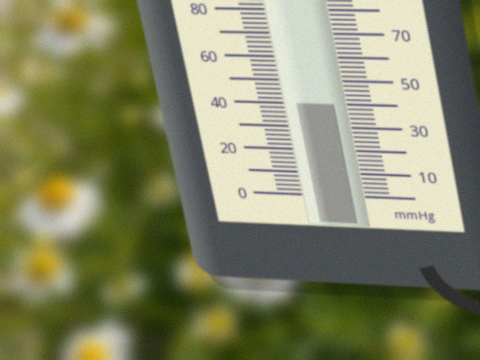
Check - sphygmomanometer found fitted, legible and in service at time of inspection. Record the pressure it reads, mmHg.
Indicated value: 40 mmHg
